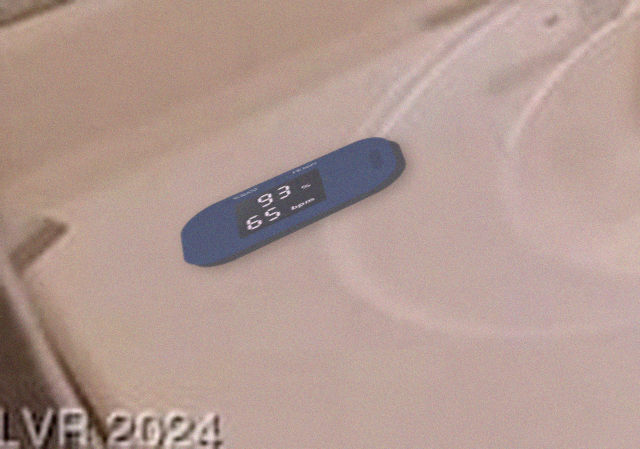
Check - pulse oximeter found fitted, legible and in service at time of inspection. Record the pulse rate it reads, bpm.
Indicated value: 65 bpm
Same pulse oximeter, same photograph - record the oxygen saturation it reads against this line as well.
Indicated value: 93 %
